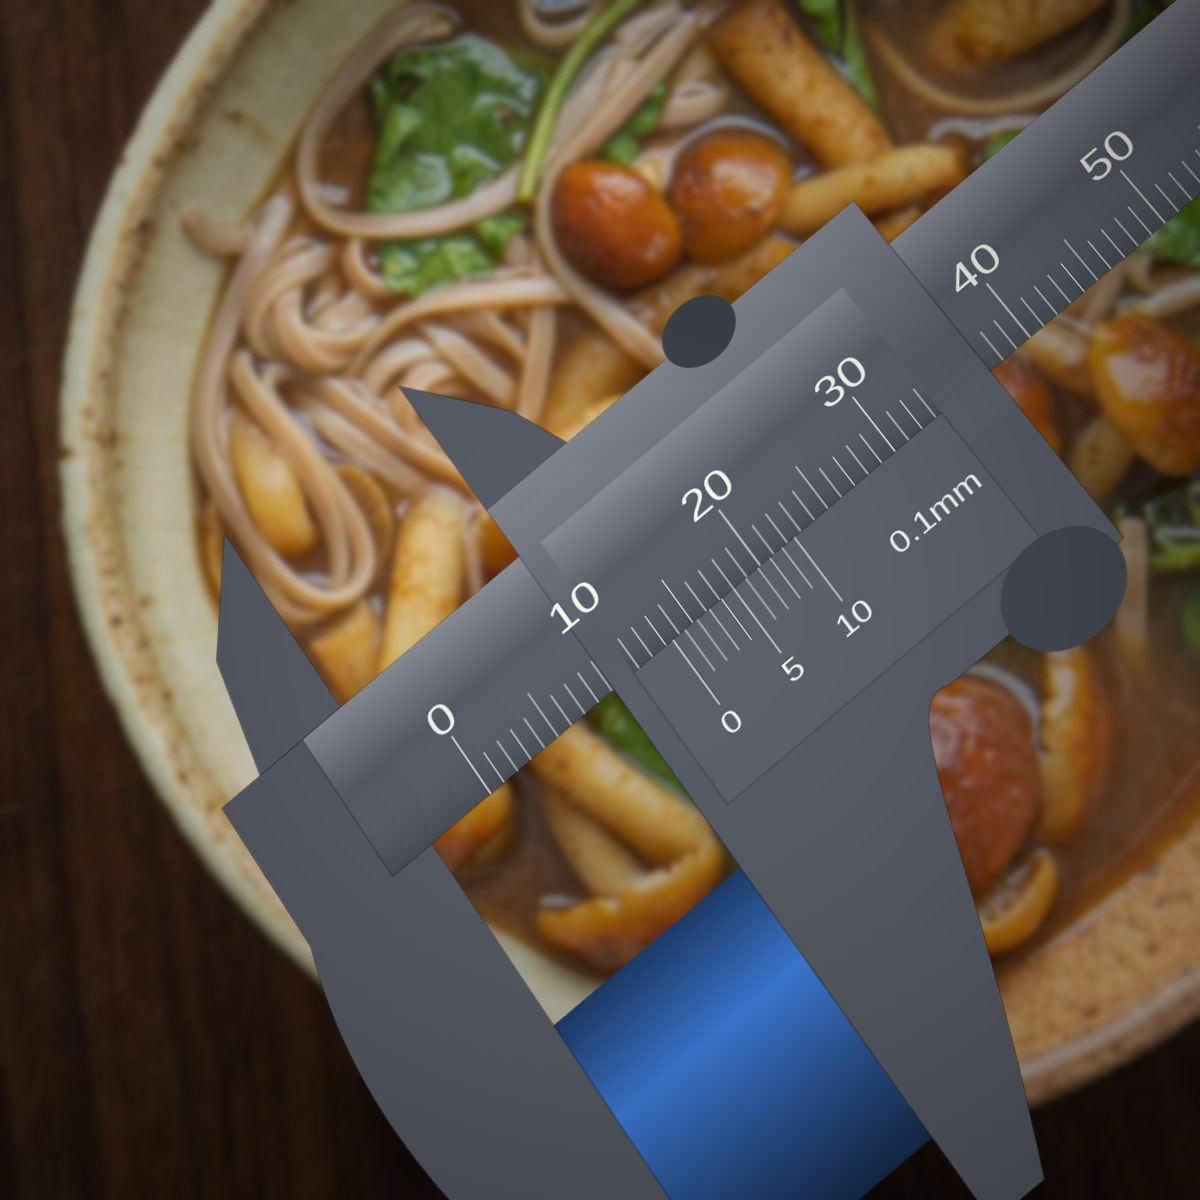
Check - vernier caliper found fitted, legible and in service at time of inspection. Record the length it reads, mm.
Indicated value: 13.5 mm
